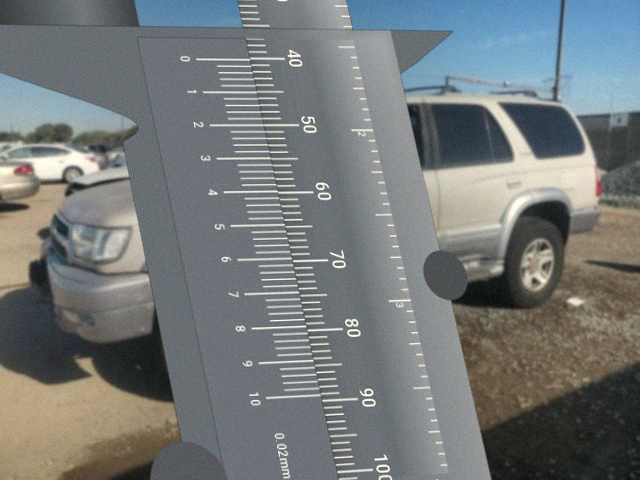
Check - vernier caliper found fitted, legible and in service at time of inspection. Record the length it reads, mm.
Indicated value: 40.2 mm
